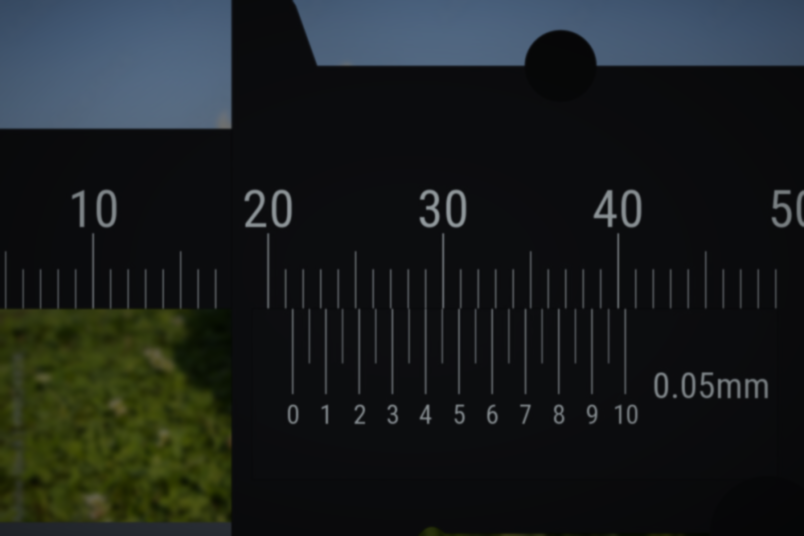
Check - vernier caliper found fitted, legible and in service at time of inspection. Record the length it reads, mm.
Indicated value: 21.4 mm
